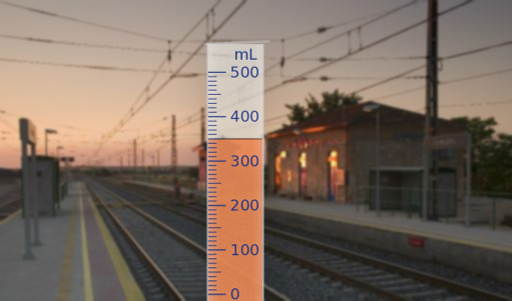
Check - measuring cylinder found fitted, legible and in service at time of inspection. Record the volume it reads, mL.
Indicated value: 350 mL
